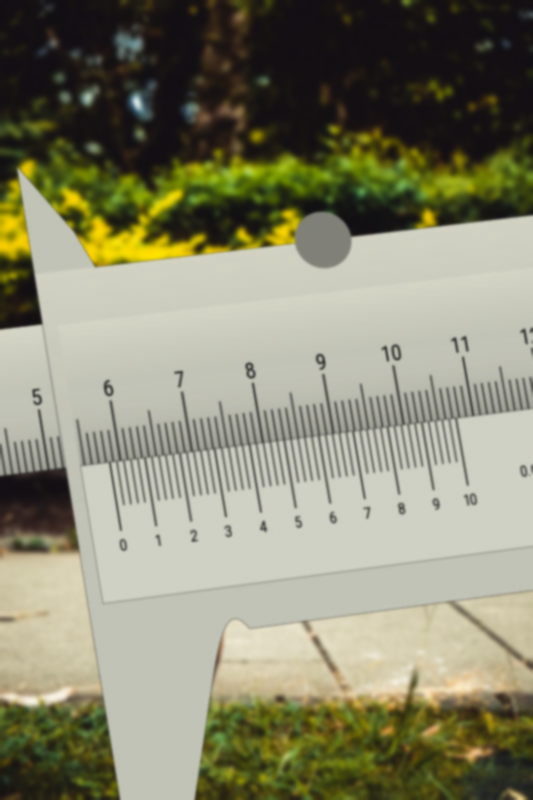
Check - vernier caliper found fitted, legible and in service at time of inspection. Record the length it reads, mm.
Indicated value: 58.5 mm
